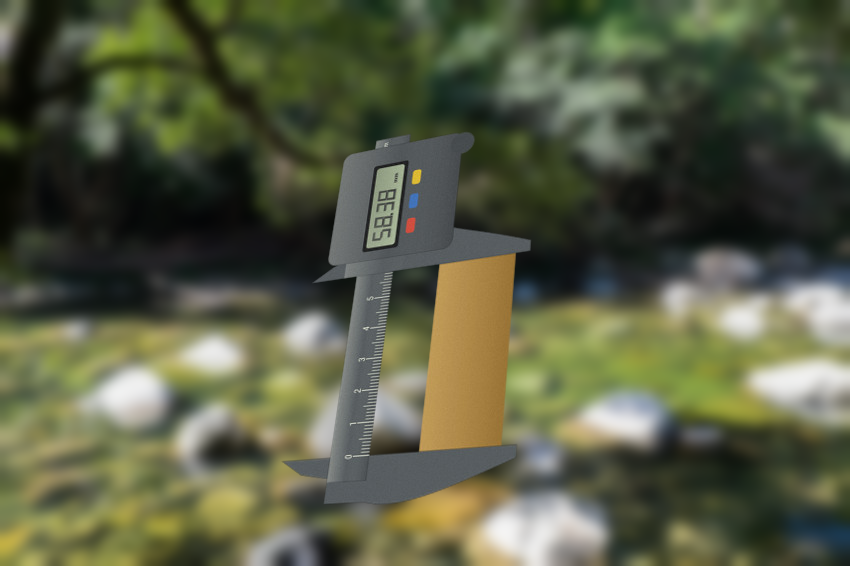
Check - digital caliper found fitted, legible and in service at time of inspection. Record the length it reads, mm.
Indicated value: 58.38 mm
